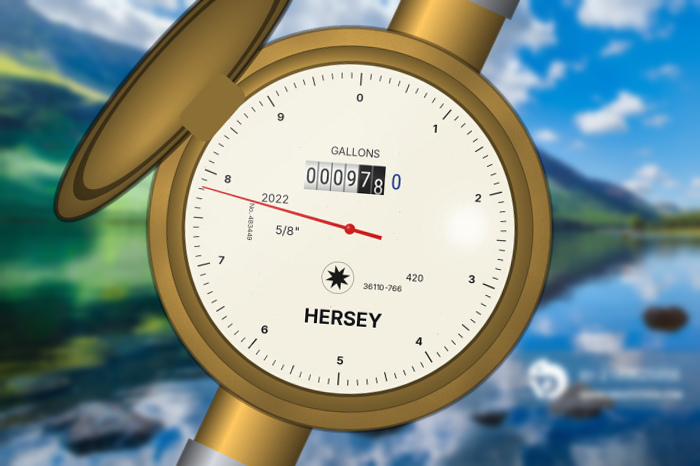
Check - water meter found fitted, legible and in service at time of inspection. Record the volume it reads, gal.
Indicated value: 9777.8 gal
